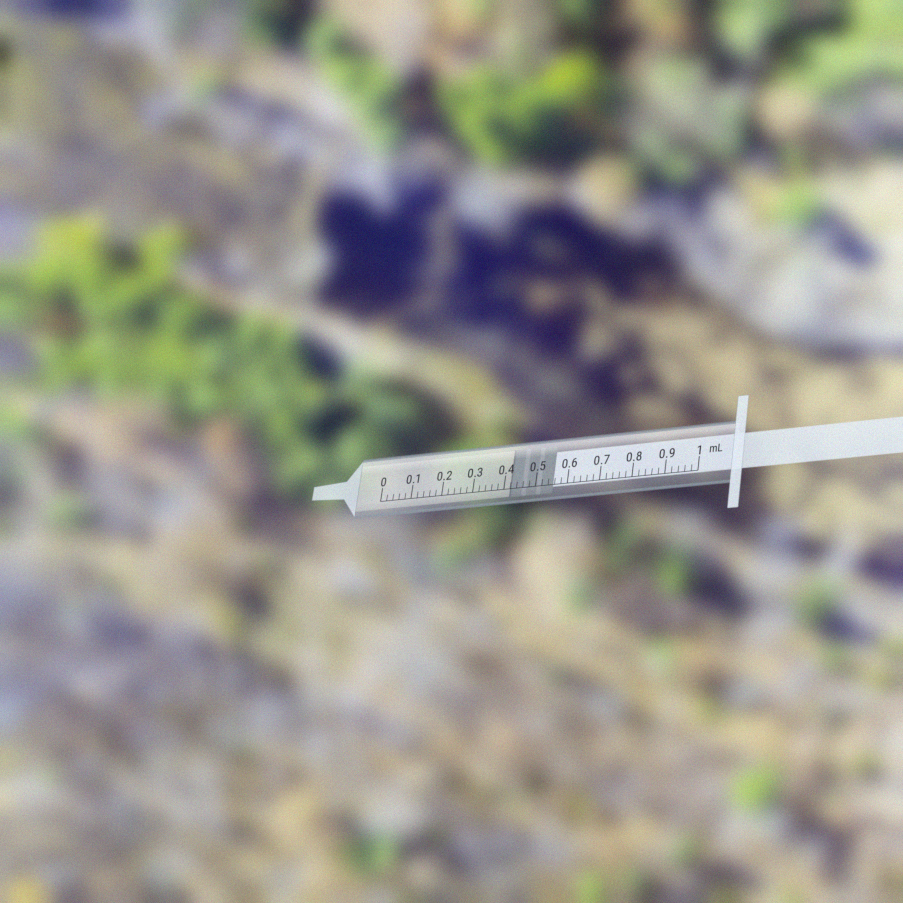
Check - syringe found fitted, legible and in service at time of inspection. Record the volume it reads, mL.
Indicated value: 0.42 mL
